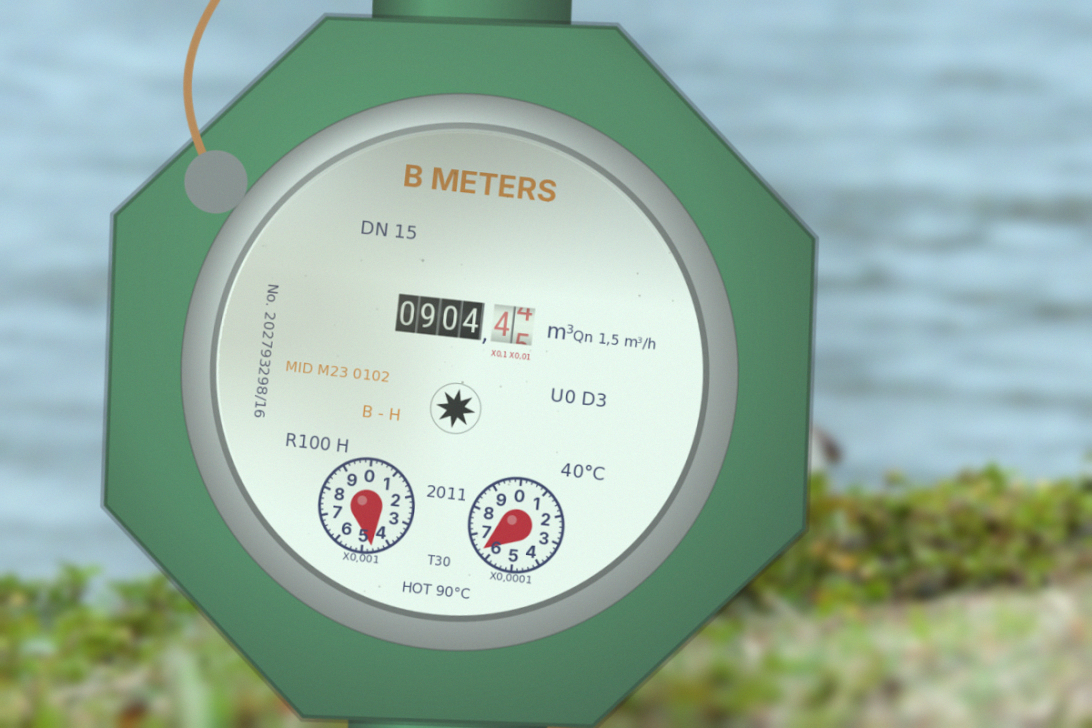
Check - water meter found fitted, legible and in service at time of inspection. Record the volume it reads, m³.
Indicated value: 904.4446 m³
